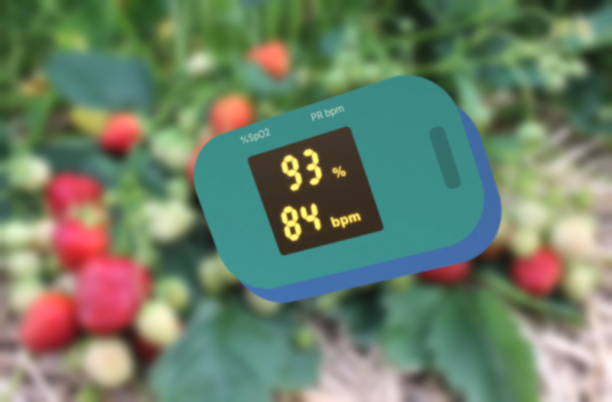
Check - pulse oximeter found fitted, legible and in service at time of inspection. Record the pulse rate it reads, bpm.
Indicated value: 84 bpm
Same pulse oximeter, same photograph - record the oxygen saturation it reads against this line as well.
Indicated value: 93 %
